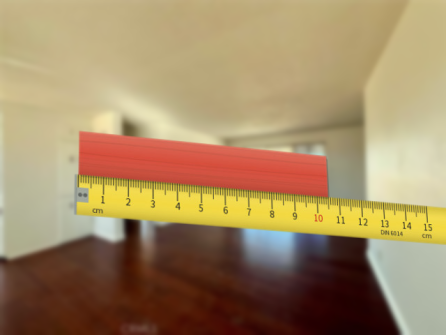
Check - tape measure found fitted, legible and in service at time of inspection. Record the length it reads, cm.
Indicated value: 10.5 cm
